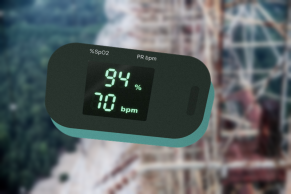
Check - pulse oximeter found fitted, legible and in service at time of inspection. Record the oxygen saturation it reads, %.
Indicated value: 94 %
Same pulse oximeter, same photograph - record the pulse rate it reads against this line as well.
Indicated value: 70 bpm
